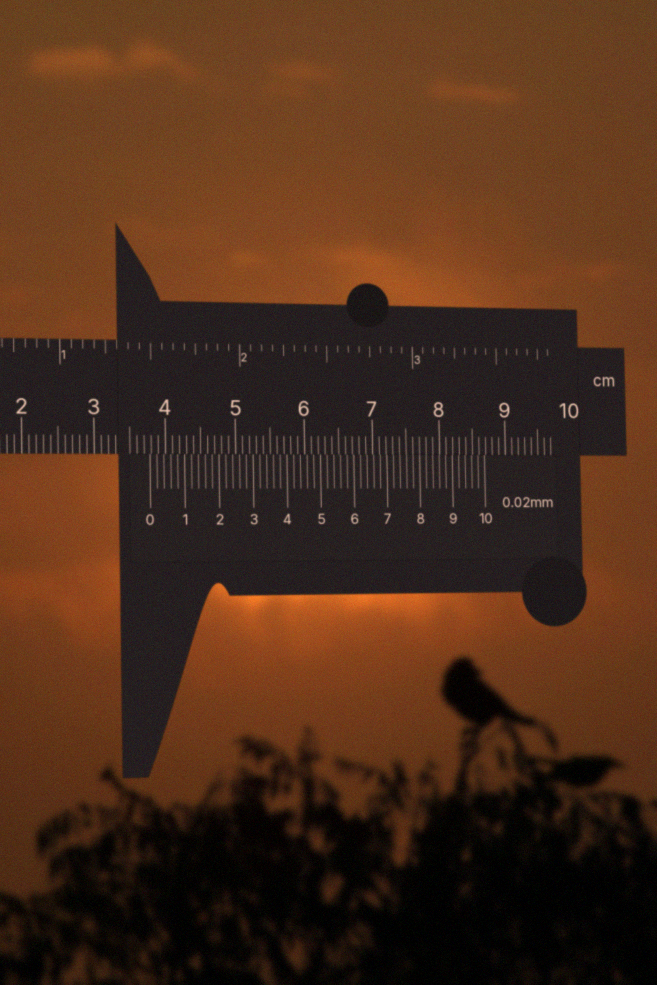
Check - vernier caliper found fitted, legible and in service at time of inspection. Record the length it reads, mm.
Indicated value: 37.8 mm
